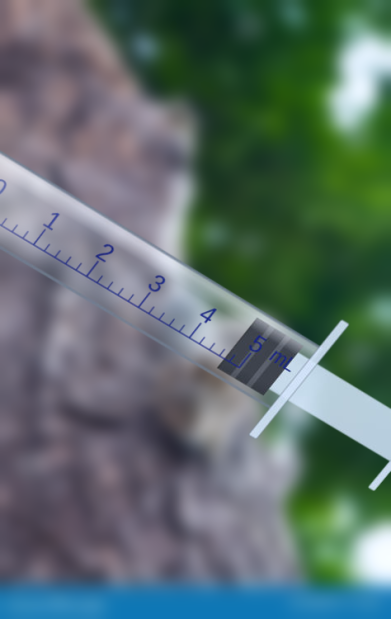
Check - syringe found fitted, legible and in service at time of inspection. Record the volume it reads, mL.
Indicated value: 4.7 mL
